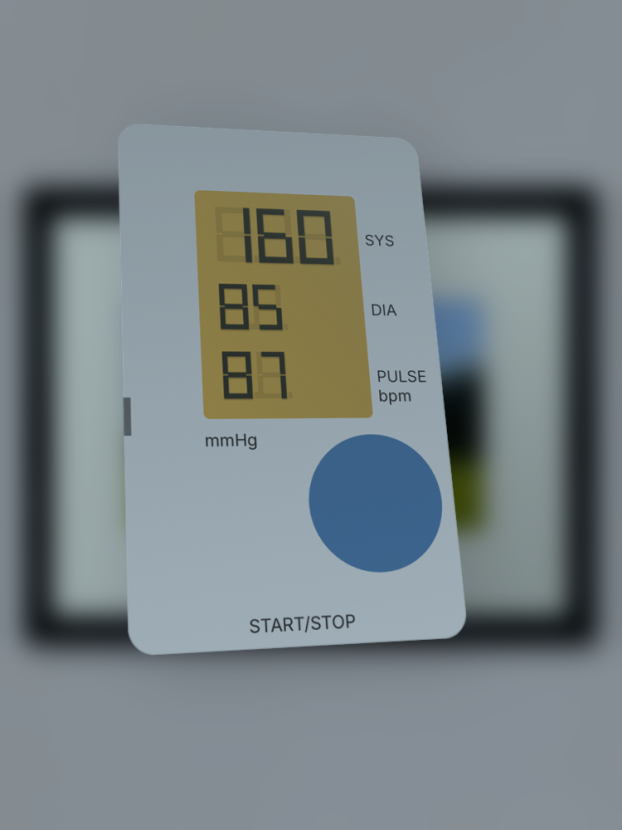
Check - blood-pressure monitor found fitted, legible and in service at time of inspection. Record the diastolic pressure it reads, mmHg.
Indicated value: 85 mmHg
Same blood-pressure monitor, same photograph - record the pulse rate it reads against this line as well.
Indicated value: 87 bpm
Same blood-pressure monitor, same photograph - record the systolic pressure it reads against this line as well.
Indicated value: 160 mmHg
